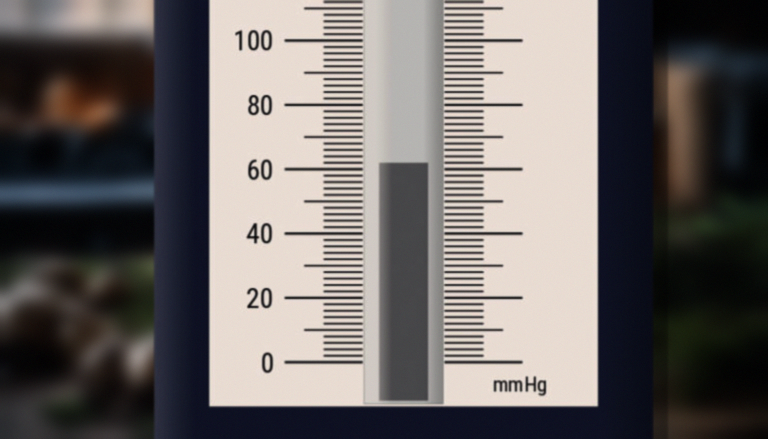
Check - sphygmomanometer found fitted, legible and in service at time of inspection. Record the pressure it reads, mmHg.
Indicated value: 62 mmHg
